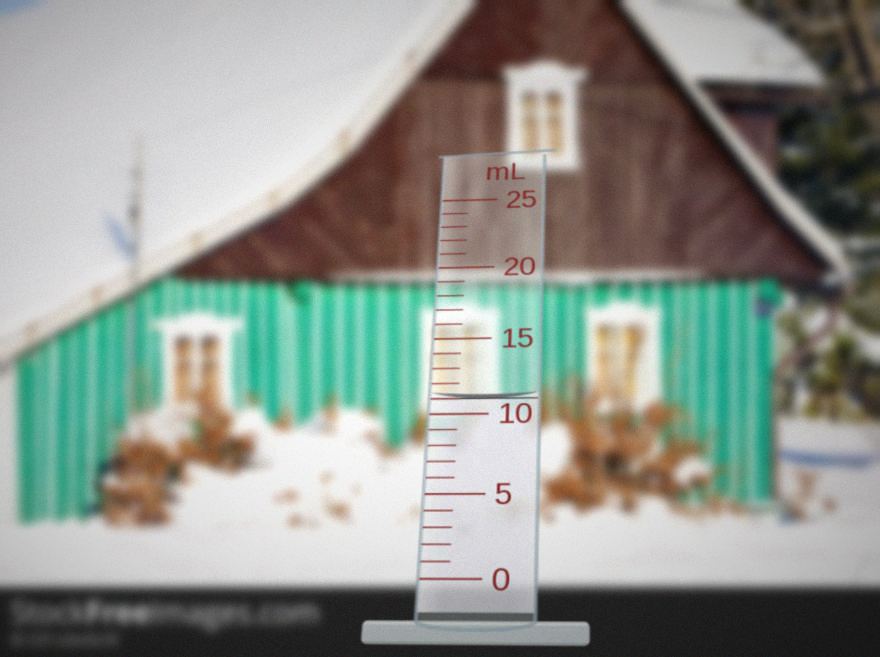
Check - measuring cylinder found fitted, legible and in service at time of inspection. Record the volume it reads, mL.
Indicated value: 11 mL
